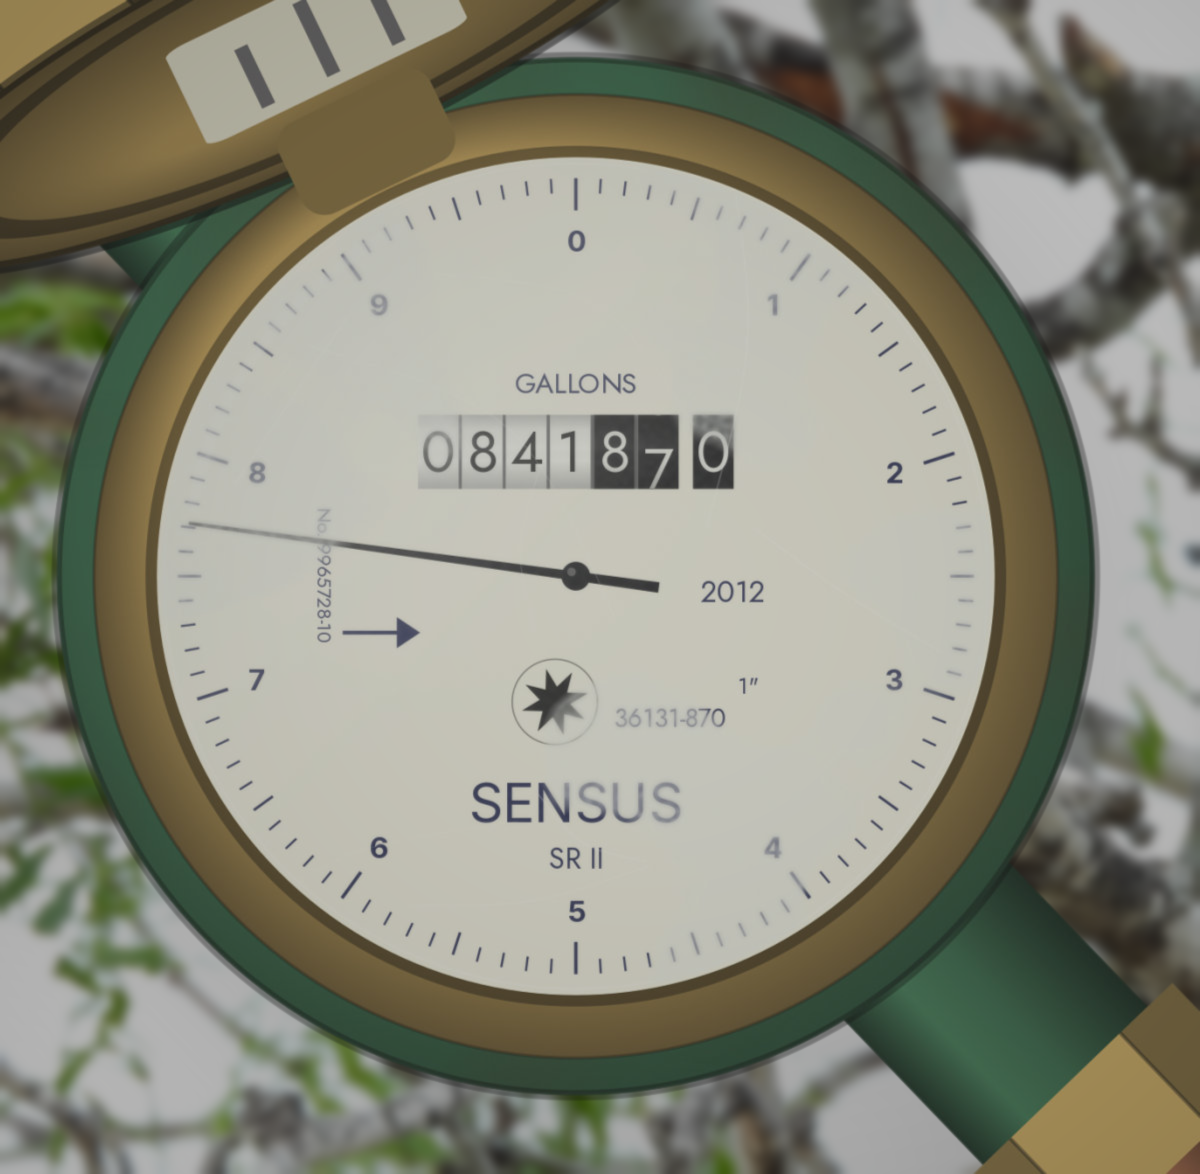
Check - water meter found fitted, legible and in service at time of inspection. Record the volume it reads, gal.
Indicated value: 841867.7 gal
